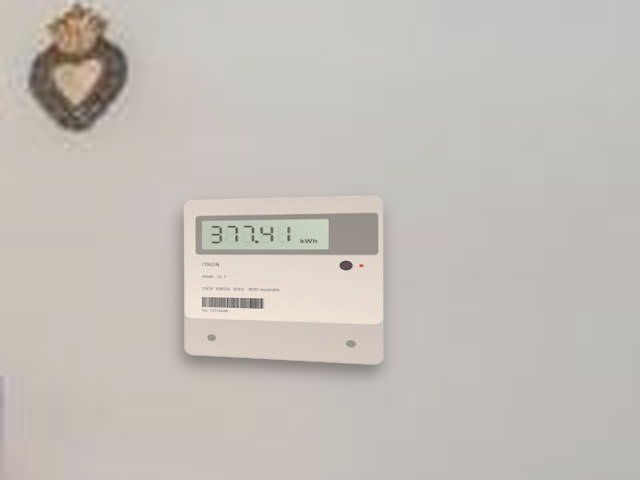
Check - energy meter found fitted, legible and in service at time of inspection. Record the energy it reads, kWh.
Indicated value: 377.41 kWh
